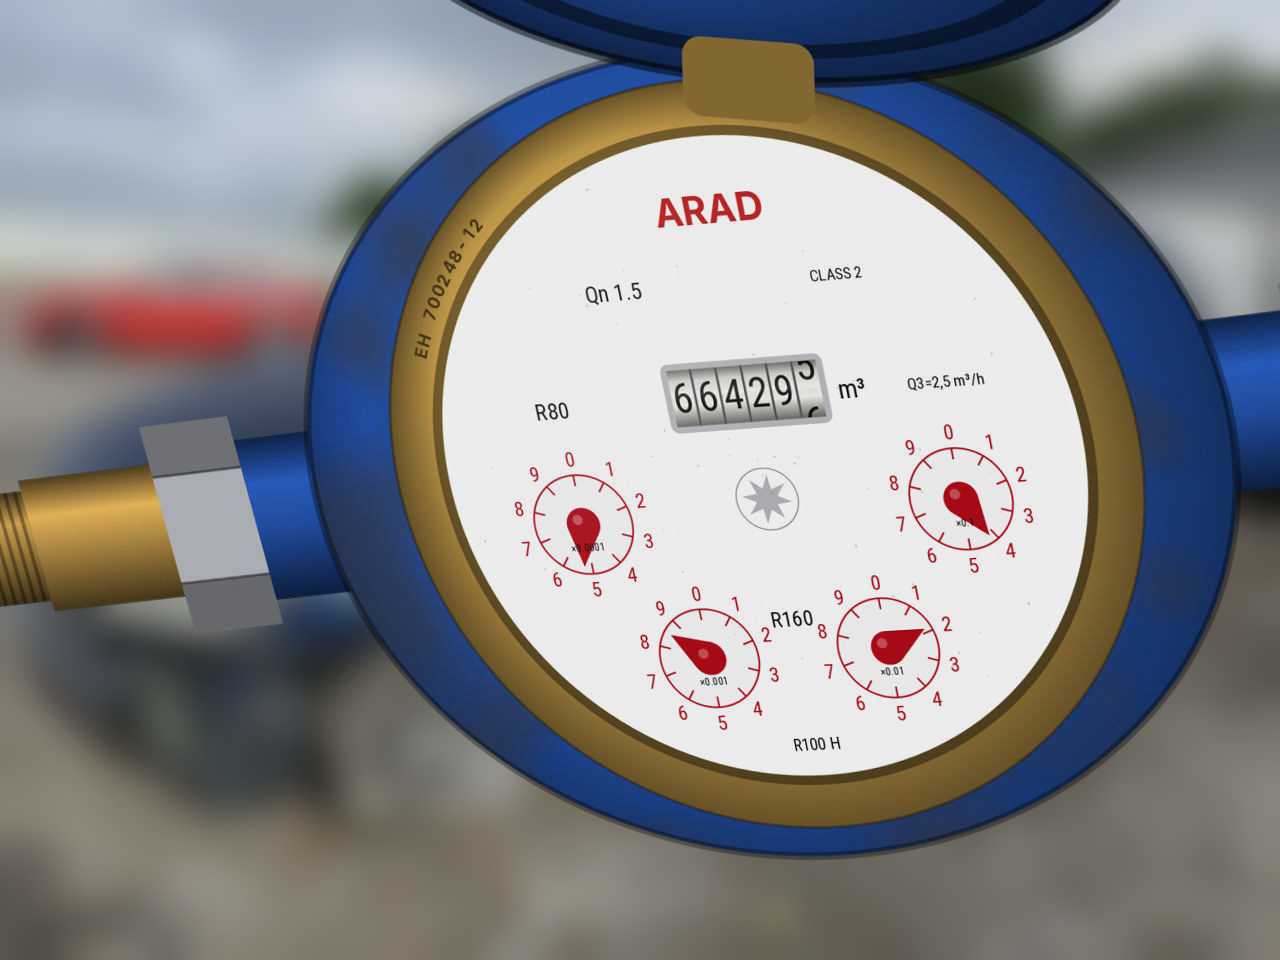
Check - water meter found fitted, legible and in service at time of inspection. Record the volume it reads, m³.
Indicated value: 664295.4185 m³
